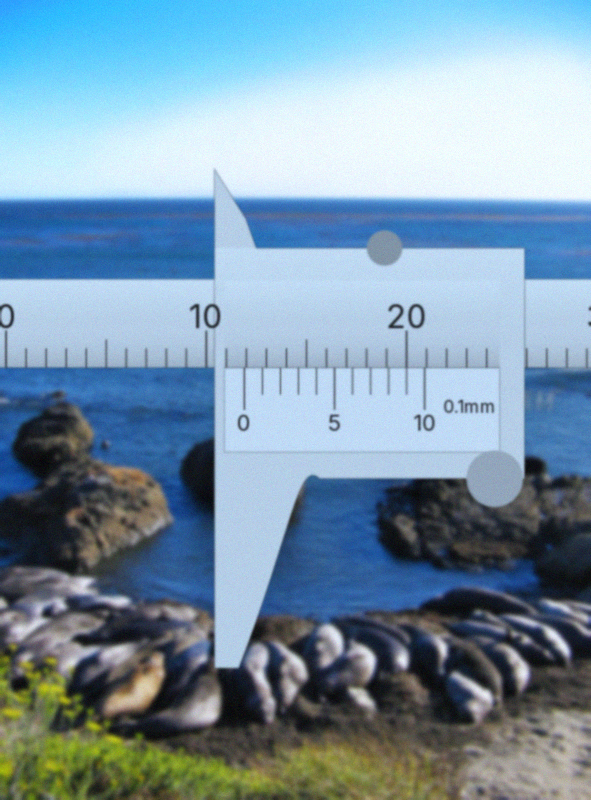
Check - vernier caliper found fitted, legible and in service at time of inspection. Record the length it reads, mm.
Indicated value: 11.9 mm
